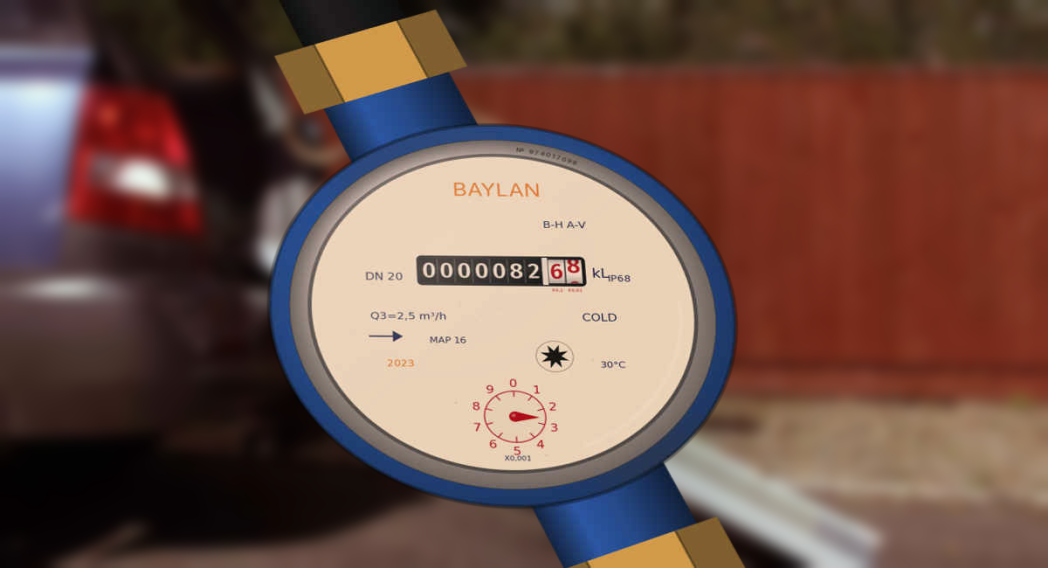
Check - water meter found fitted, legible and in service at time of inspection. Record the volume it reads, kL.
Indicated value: 82.682 kL
